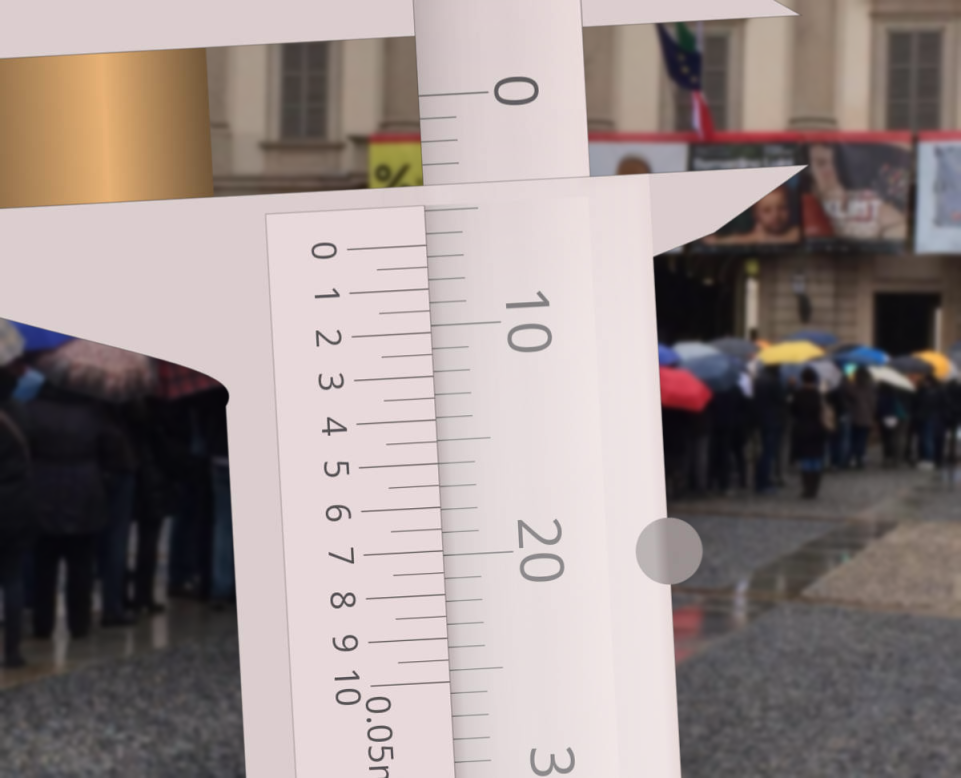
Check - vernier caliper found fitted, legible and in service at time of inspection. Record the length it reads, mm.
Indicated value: 6.50 mm
